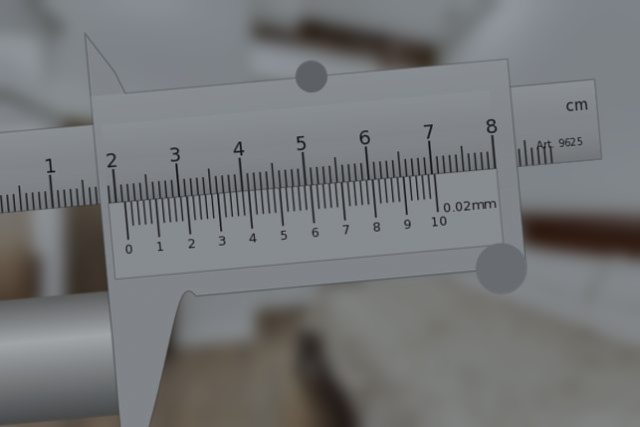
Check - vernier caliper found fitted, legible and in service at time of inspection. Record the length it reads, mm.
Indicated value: 21.4 mm
